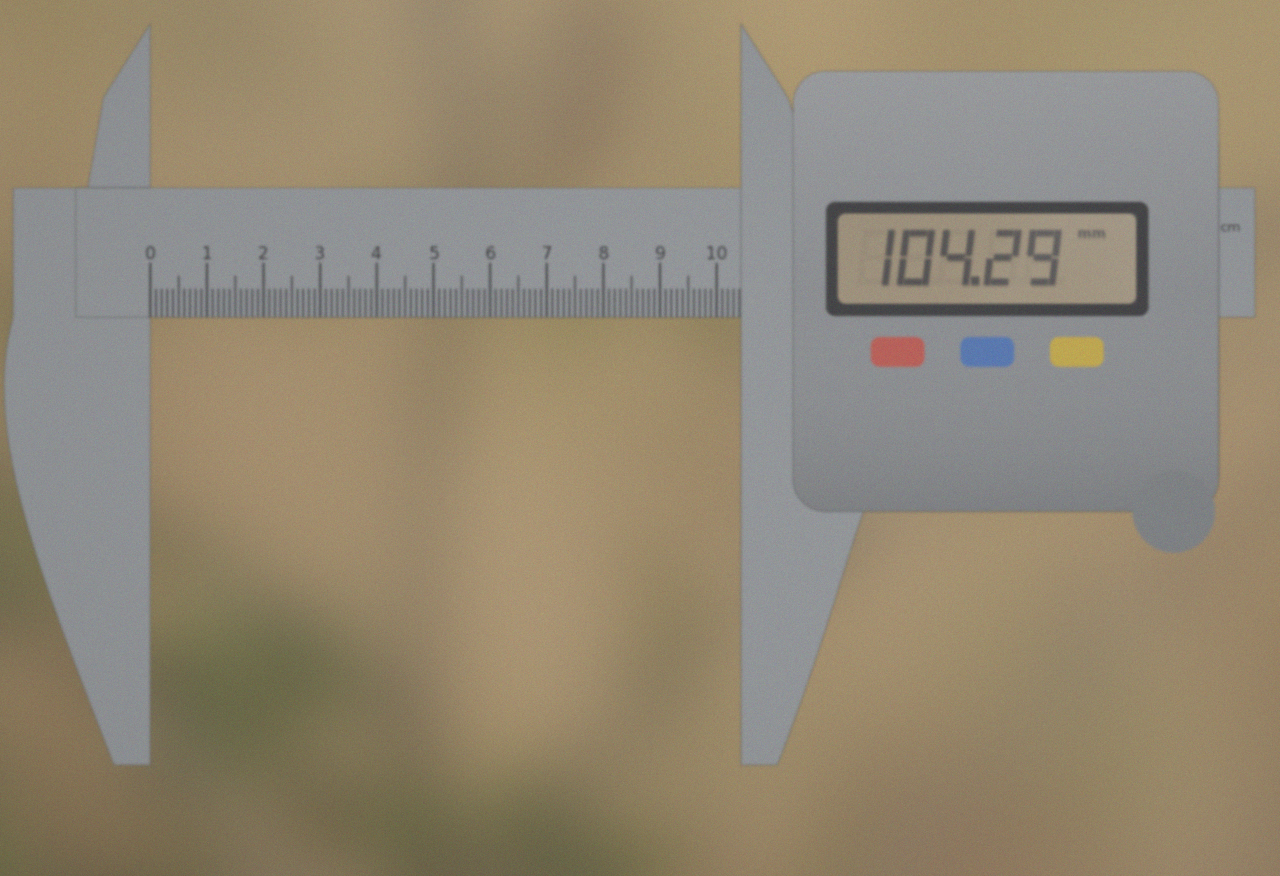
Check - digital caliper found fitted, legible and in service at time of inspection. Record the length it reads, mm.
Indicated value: 104.29 mm
